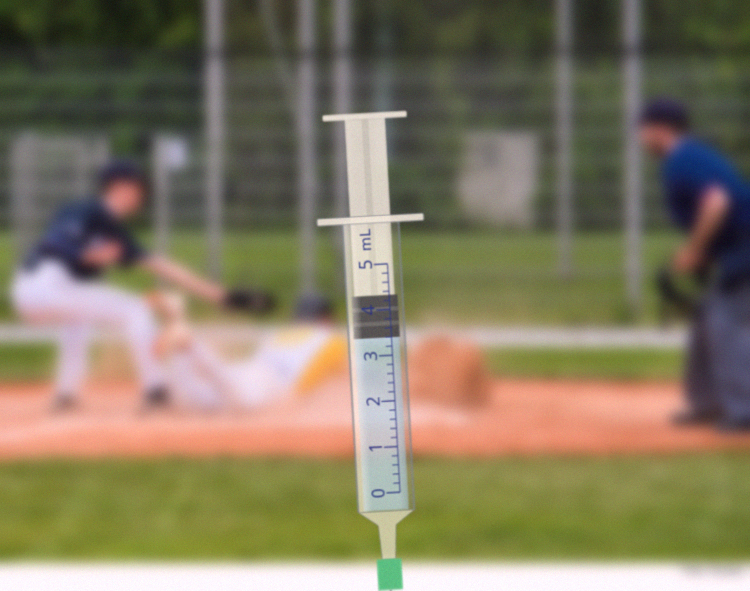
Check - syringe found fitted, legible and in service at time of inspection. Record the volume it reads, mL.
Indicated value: 3.4 mL
